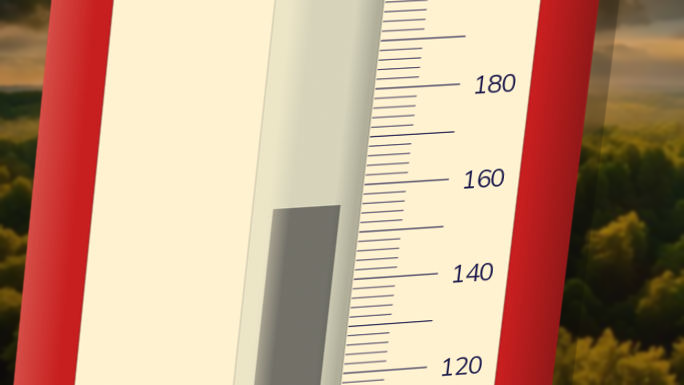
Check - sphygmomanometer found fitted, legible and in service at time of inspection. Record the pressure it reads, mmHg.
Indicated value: 156 mmHg
